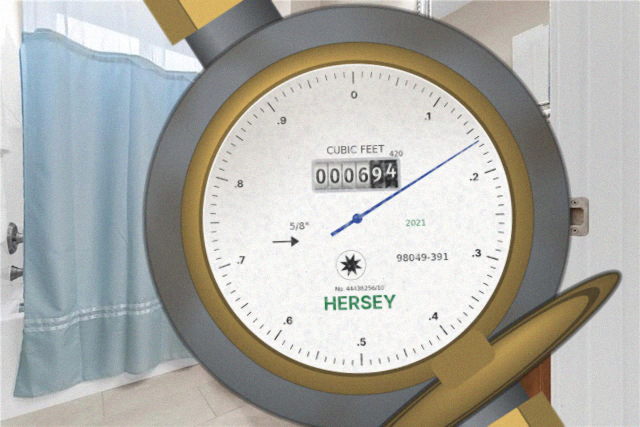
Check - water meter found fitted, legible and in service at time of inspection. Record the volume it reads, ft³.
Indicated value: 694.16 ft³
